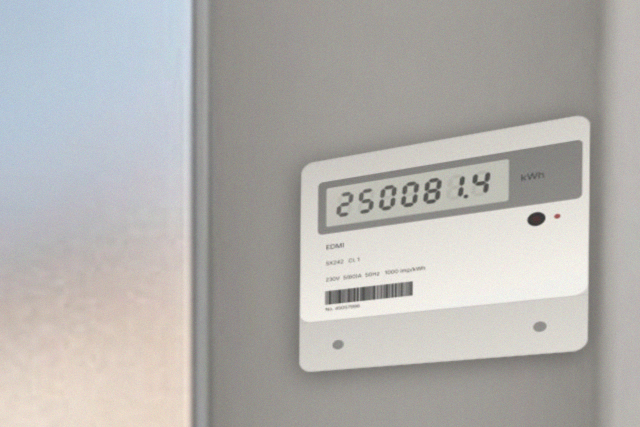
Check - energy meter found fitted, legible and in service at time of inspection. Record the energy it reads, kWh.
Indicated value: 250081.4 kWh
